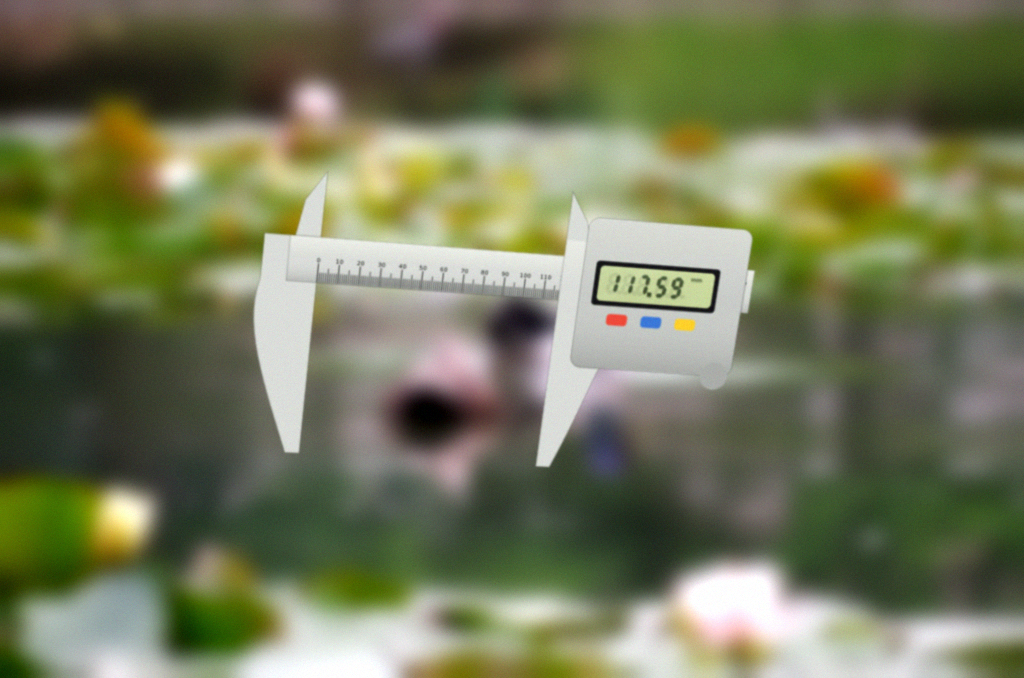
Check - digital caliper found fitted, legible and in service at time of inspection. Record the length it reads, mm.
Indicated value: 117.59 mm
